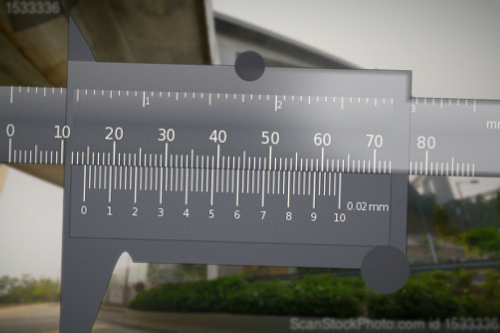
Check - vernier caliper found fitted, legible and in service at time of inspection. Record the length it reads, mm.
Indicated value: 14.5 mm
